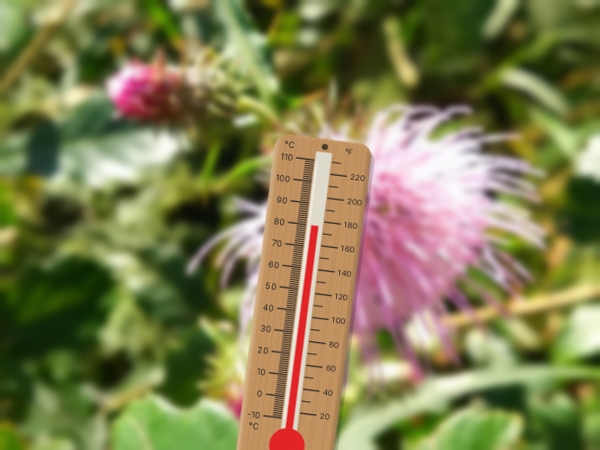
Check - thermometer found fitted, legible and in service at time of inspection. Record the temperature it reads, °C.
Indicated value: 80 °C
